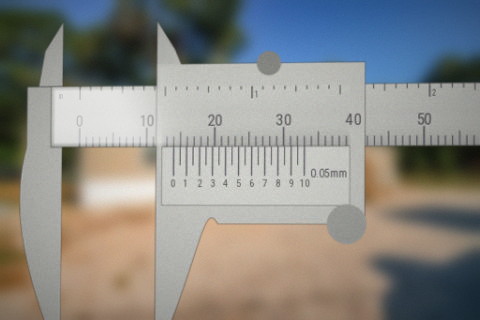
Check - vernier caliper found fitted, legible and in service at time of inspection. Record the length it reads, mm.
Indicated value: 14.0 mm
